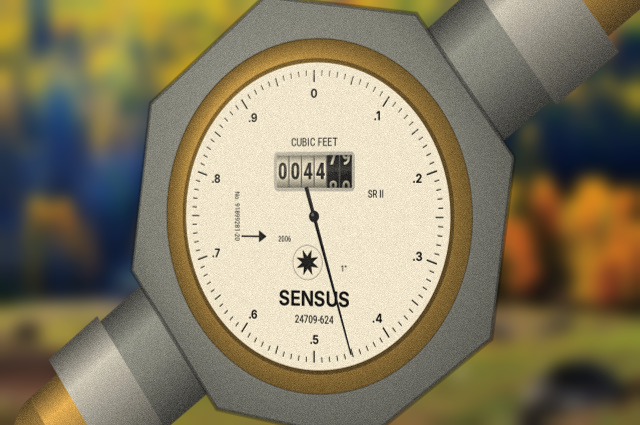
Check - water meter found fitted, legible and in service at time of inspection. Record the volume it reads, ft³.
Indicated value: 4479.45 ft³
